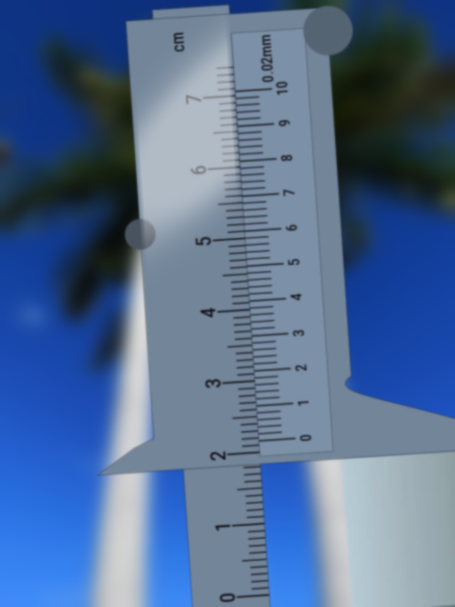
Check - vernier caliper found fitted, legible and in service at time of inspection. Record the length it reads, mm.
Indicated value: 21.6 mm
